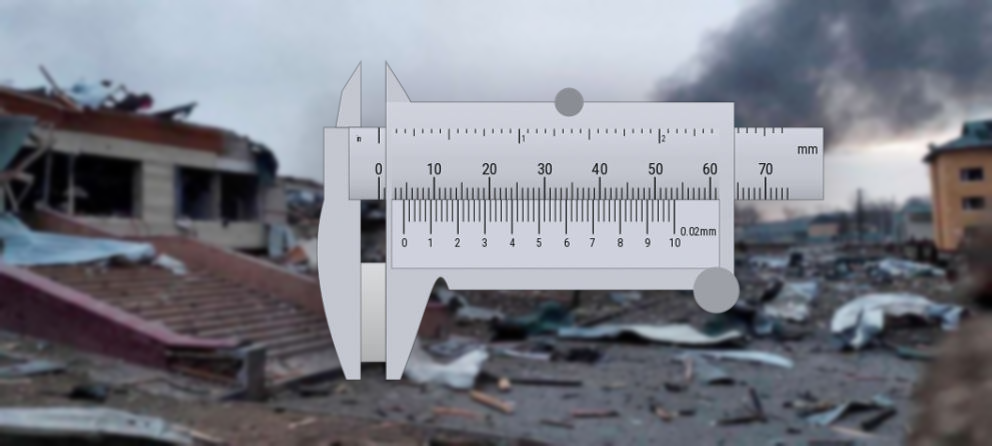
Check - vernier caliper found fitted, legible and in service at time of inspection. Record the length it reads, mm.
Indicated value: 4.5 mm
